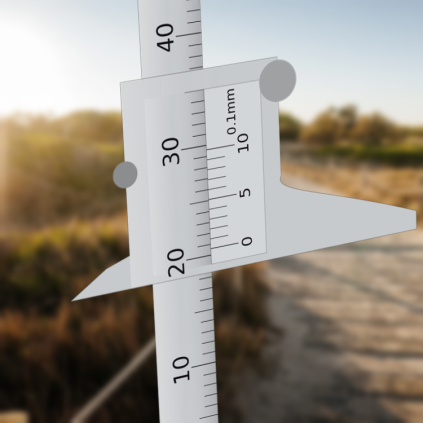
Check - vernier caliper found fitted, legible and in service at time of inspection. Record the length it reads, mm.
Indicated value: 20.6 mm
